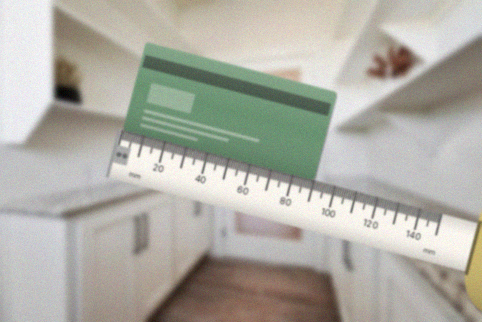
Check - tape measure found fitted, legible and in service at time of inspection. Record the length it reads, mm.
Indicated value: 90 mm
